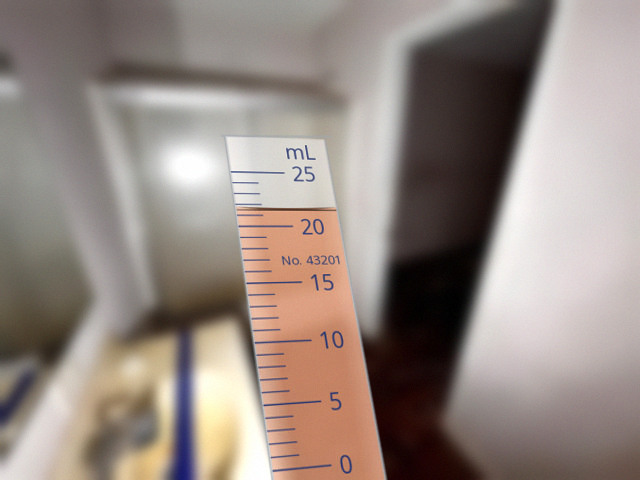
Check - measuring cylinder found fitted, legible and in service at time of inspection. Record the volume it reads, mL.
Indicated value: 21.5 mL
